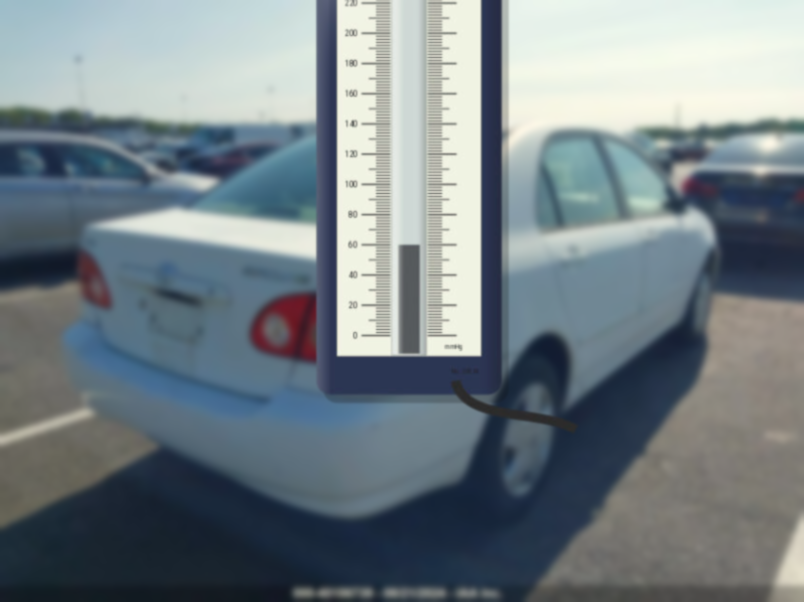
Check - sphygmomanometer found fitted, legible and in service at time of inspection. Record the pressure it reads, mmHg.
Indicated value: 60 mmHg
